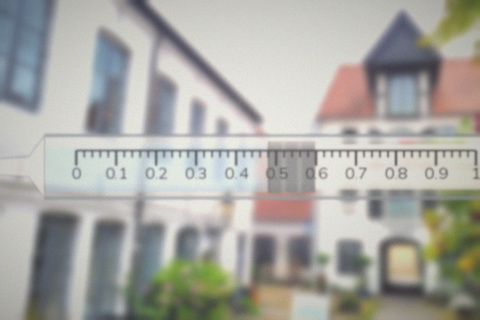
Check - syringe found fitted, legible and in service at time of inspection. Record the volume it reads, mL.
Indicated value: 0.48 mL
